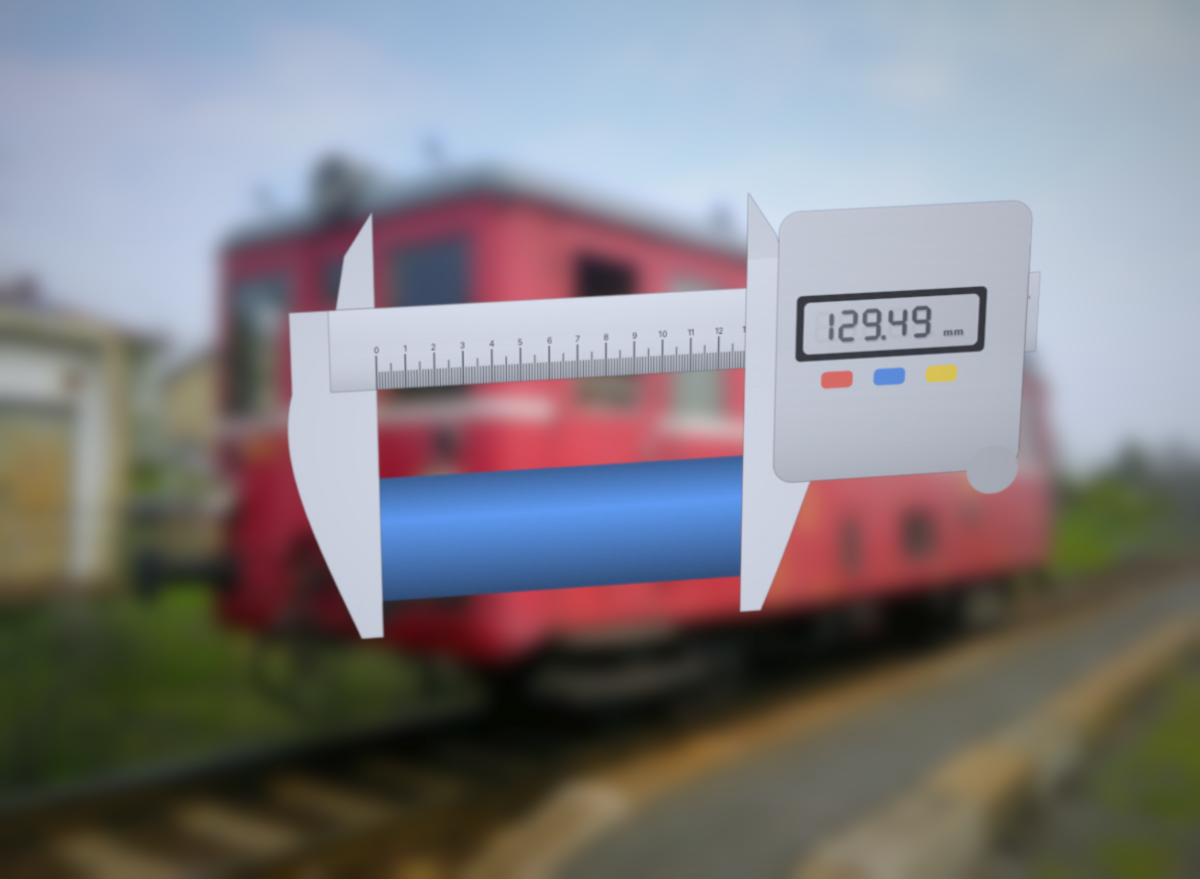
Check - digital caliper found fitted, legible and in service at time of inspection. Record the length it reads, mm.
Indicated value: 129.49 mm
